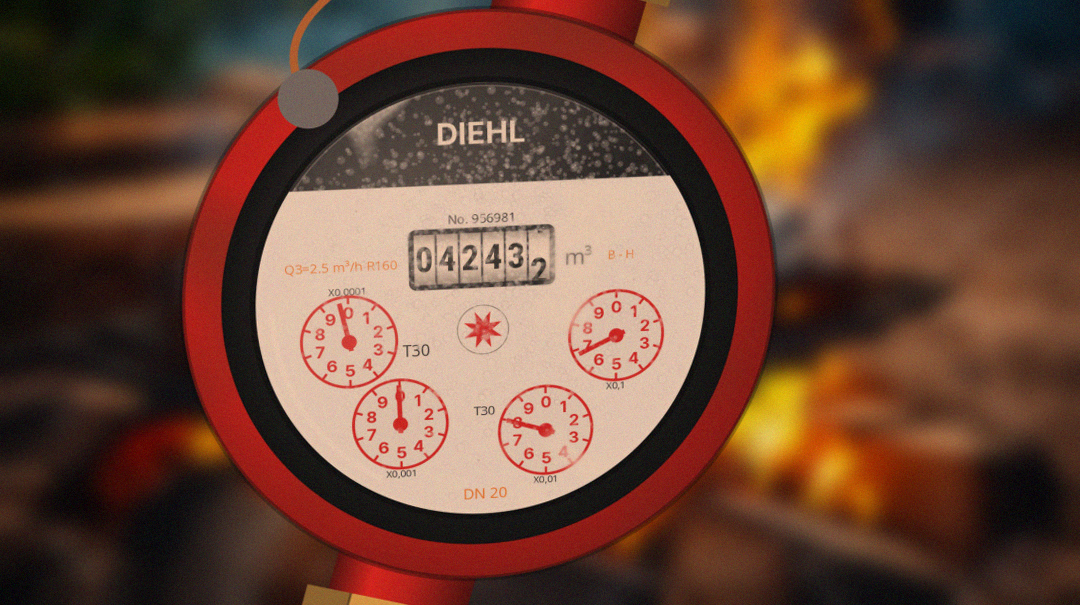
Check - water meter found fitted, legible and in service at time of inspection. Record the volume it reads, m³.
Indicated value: 42431.6799 m³
